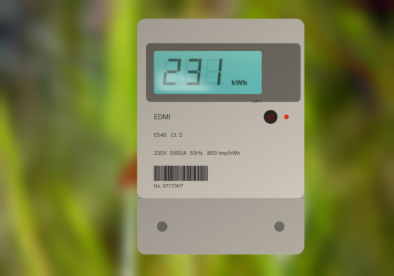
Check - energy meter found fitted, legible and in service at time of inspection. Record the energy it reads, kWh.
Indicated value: 231 kWh
